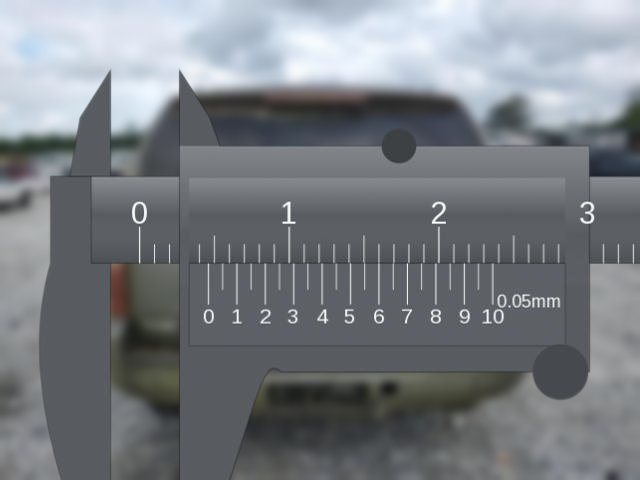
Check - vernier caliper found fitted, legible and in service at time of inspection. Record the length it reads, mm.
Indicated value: 4.6 mm
